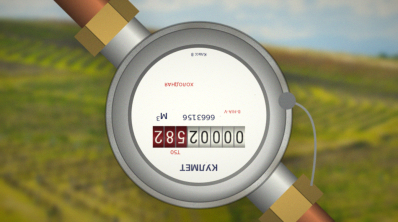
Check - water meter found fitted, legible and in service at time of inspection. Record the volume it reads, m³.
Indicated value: 2.582 m³
